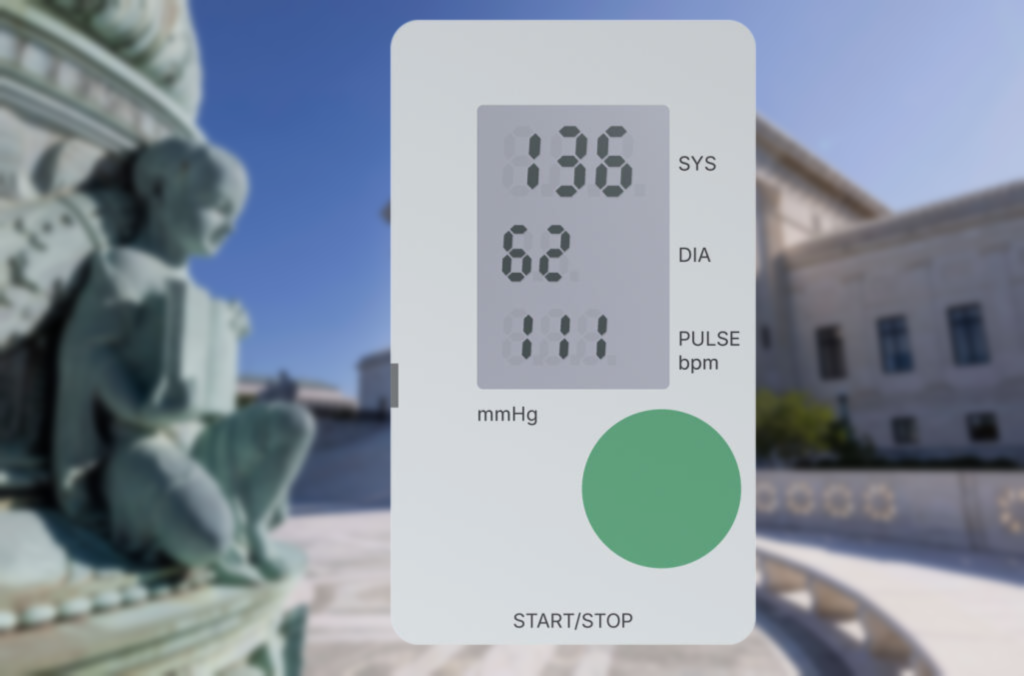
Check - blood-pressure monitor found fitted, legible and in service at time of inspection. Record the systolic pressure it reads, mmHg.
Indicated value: 136 mmHg
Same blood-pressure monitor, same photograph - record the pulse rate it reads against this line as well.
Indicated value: 111 bpm
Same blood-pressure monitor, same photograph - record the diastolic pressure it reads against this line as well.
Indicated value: 62 mmHg
